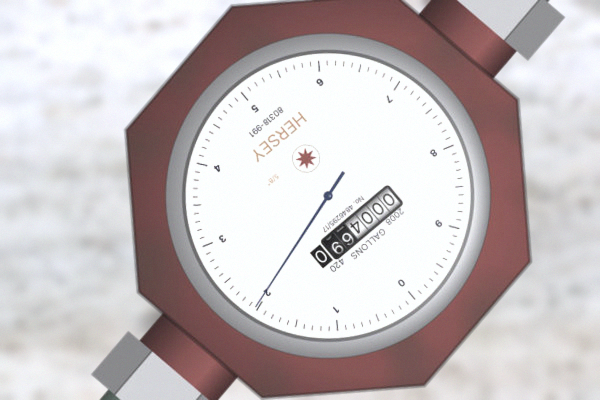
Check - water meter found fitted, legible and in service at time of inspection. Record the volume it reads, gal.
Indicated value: 4692.0 gal
